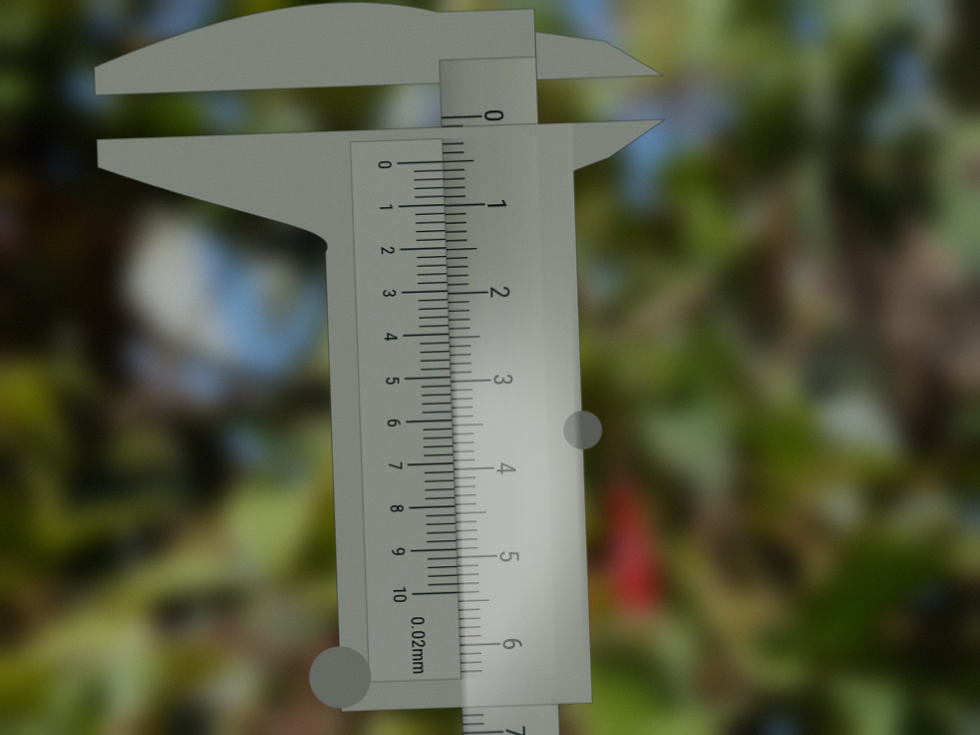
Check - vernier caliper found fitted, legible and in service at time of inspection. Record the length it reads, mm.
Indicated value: 5.0 mm
